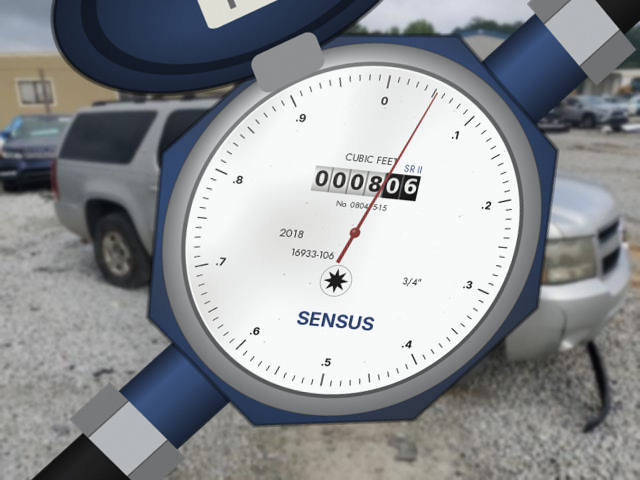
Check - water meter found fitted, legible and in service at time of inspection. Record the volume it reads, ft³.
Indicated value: 806.05 ft³
